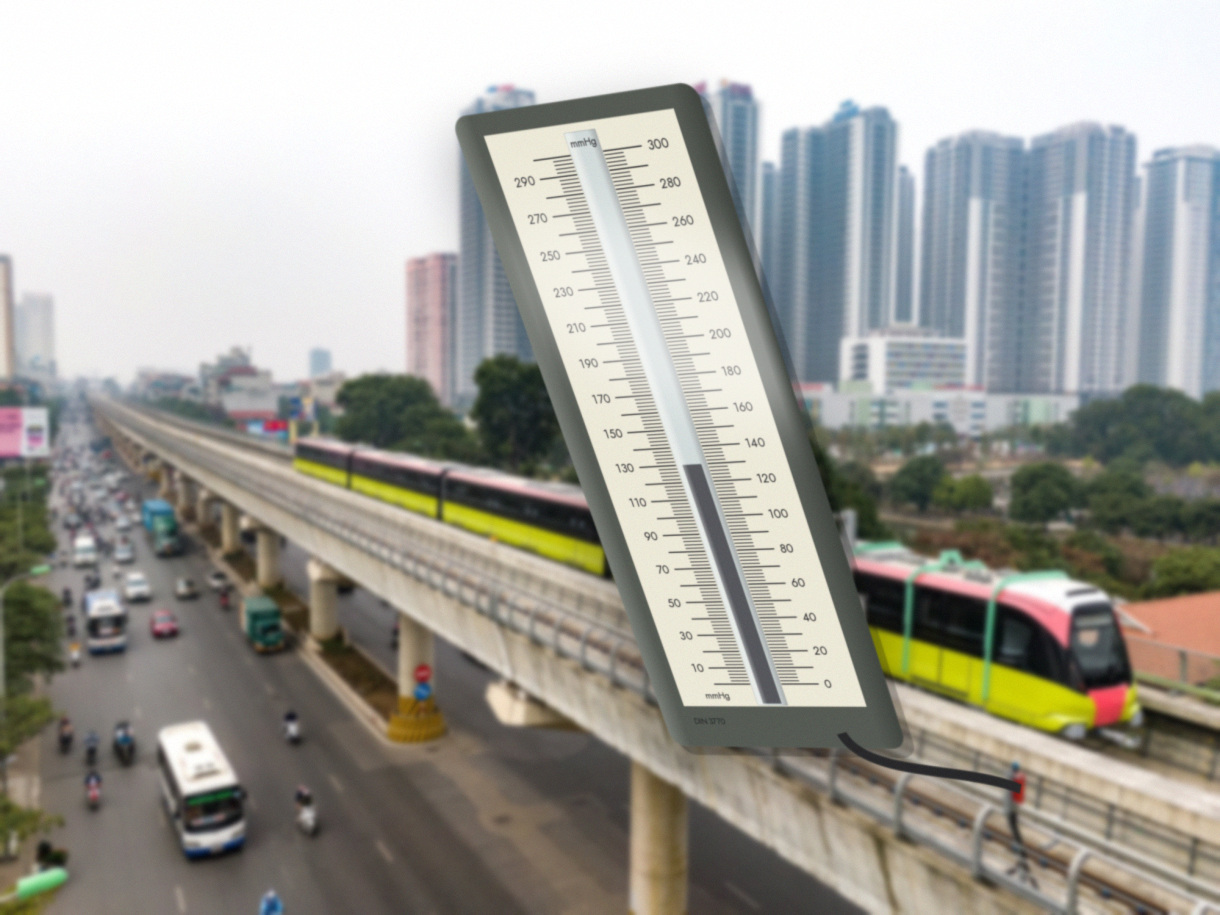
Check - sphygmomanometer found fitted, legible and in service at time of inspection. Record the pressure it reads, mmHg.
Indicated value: 130 mmHg
